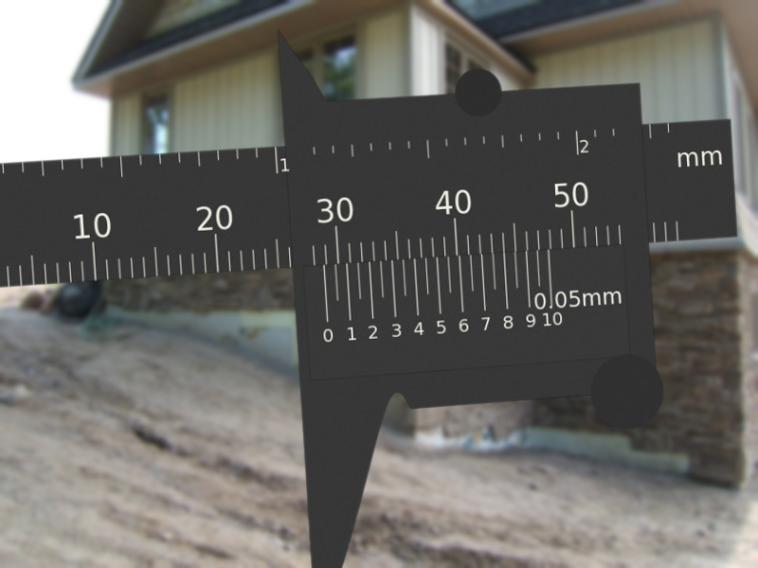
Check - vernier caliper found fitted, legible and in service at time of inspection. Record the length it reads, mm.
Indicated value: 28.8 mm
